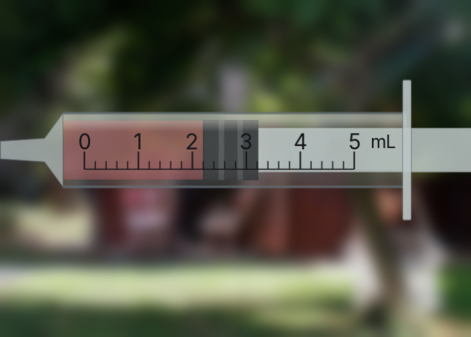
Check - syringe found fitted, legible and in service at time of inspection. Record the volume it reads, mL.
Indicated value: 2.2 mL
